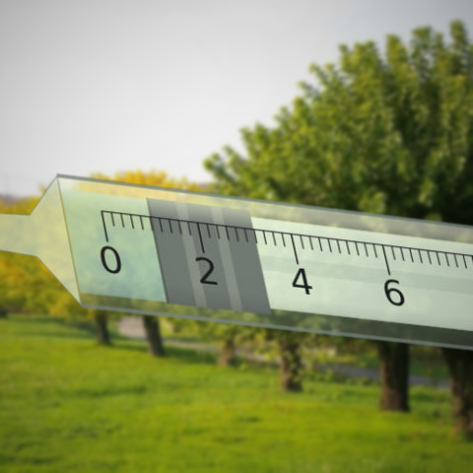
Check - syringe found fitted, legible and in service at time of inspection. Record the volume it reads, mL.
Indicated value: 1 mL
